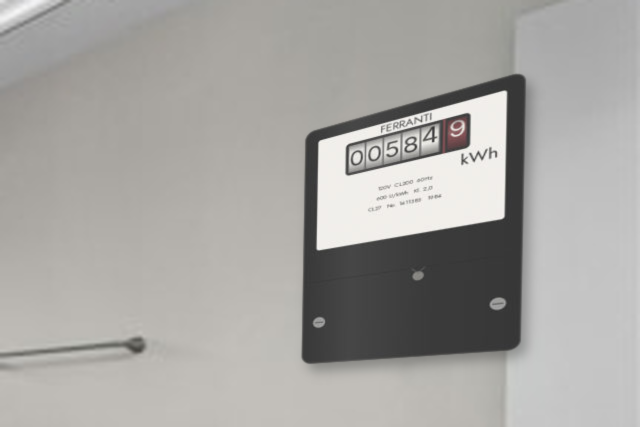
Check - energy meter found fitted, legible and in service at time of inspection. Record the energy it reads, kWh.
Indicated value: 584.9 kWh
